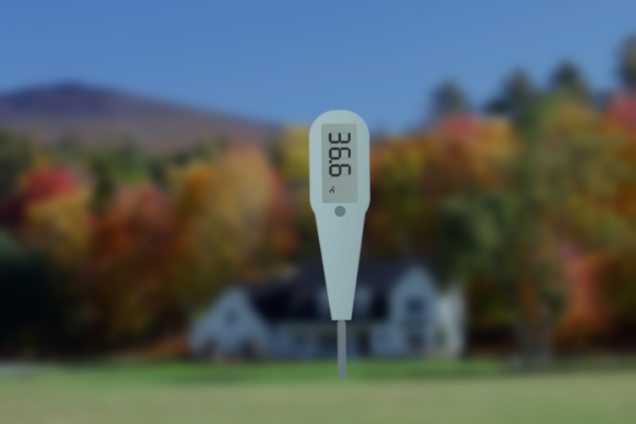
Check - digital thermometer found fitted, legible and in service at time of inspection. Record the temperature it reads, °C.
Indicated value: 36.6 °C
